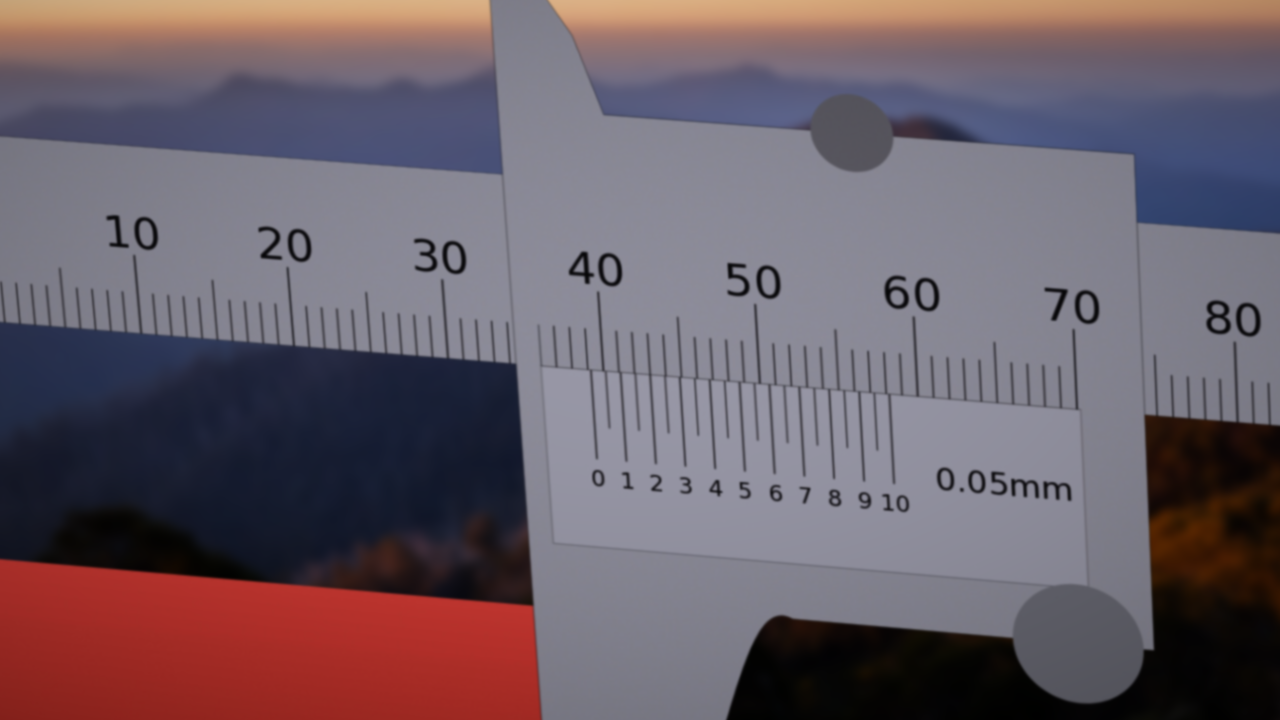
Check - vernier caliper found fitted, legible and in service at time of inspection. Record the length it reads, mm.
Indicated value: 39.2 mm
